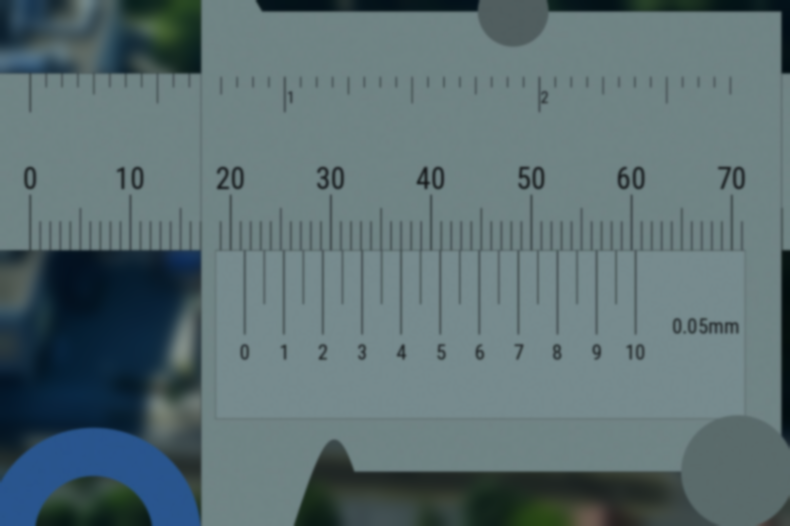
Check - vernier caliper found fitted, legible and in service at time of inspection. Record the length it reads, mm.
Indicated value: 21.4 mm
